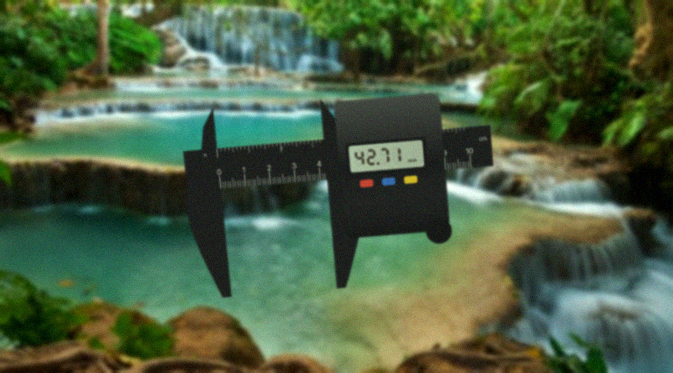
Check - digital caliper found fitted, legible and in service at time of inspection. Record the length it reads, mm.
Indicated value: 42.71 mm
